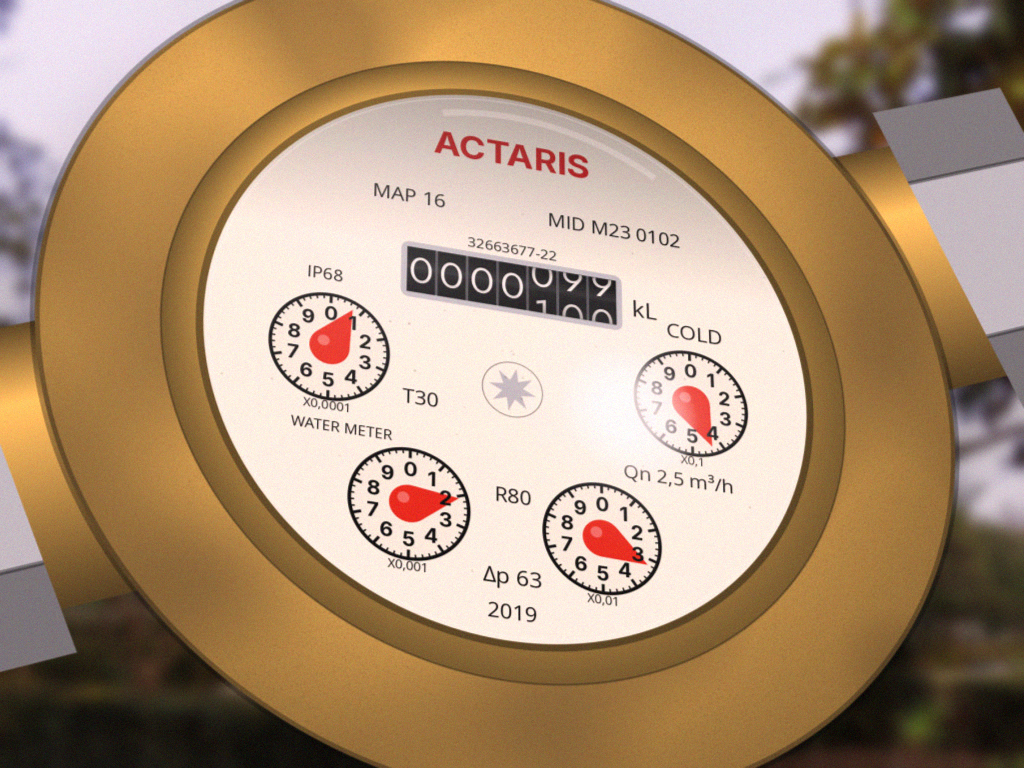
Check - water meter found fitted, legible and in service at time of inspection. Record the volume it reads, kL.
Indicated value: 99.4320 kL
